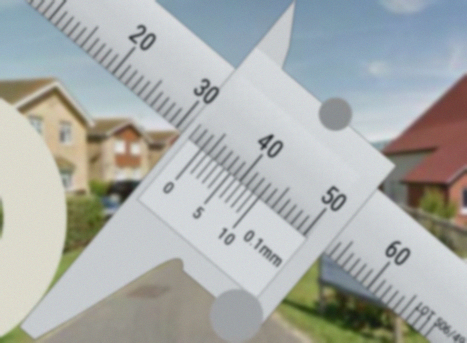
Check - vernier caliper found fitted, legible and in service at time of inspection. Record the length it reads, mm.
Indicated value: 34.0 mm
